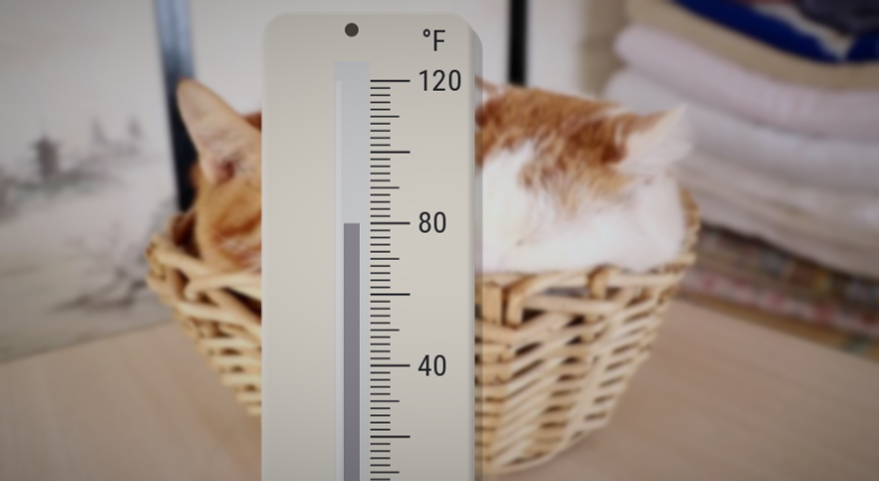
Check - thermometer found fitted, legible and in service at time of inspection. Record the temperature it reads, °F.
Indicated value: 80 °F
